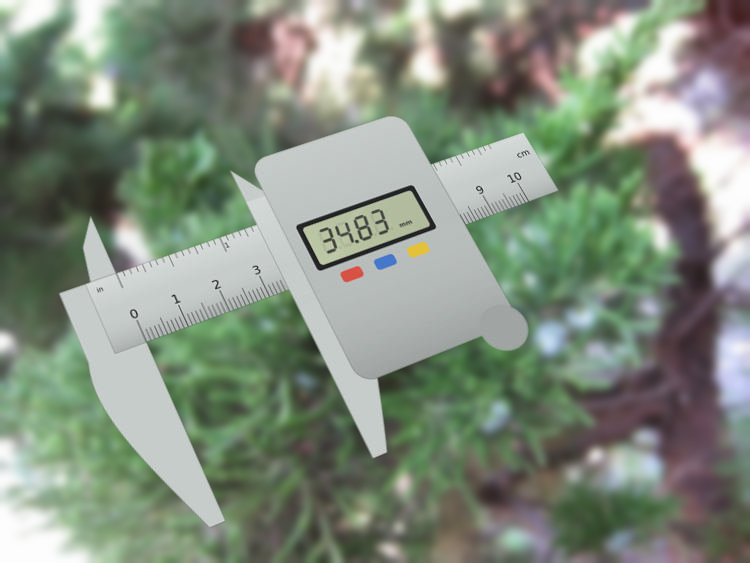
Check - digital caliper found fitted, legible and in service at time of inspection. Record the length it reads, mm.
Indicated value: 34.83 mm
